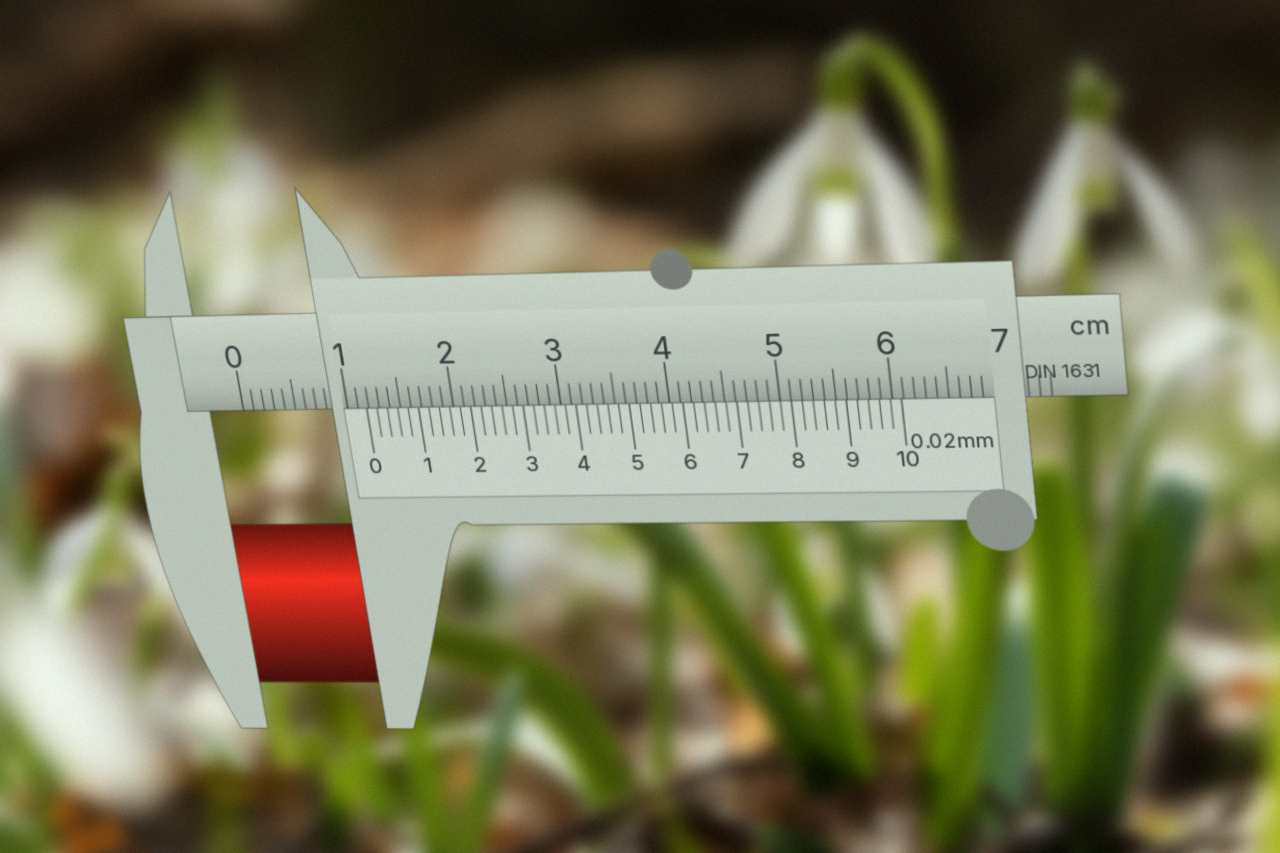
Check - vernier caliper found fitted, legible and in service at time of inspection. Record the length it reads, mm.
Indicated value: 11.8 mm
